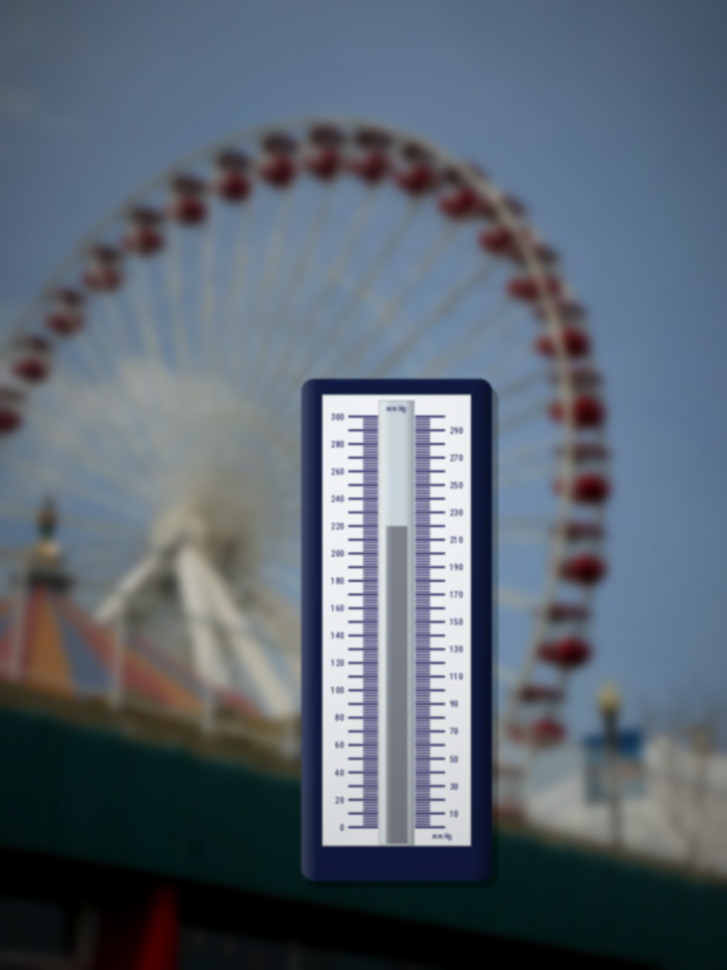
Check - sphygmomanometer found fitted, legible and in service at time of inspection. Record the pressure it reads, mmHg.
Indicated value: 220 mmHg
